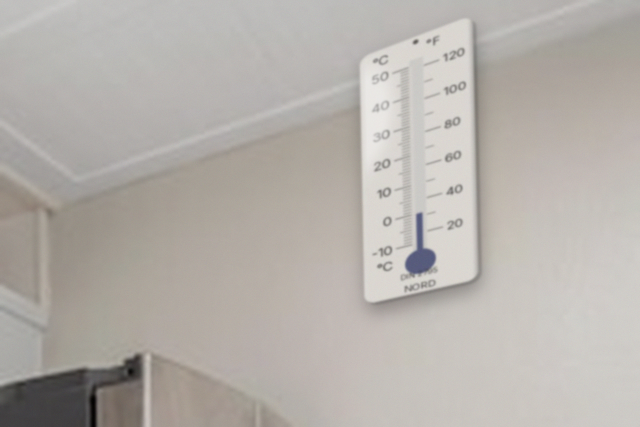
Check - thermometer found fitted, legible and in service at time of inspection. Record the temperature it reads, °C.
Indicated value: 0 °C
